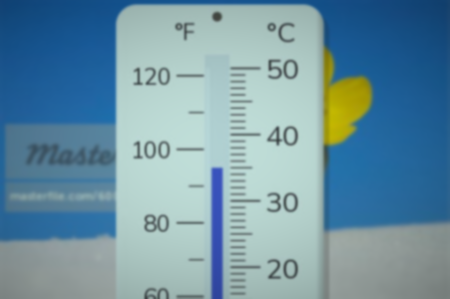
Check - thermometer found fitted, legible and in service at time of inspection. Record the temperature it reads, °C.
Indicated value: 35 °C
